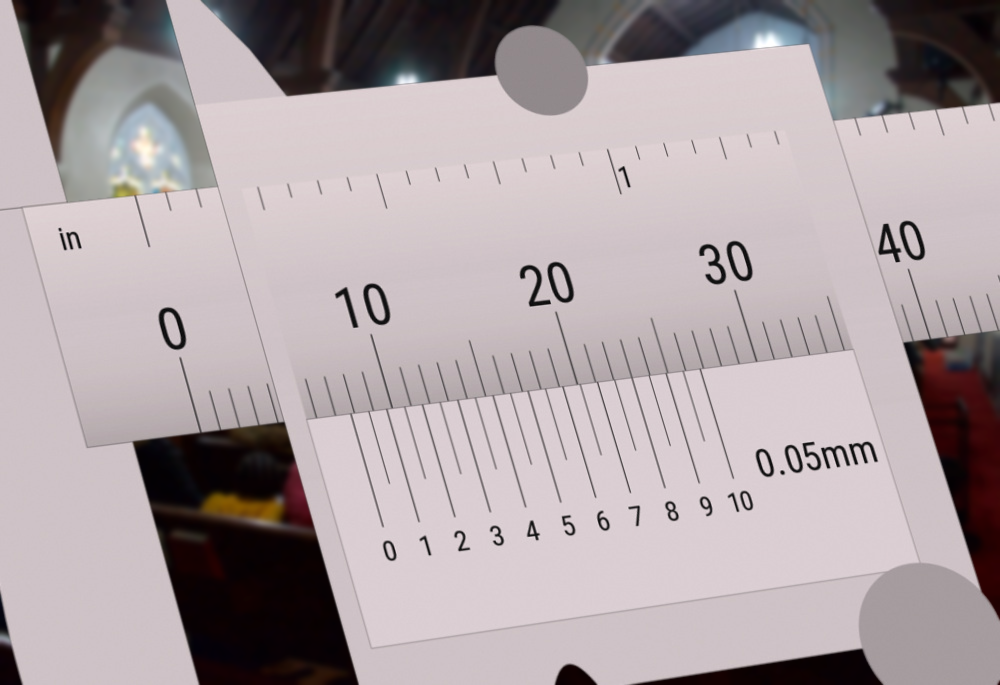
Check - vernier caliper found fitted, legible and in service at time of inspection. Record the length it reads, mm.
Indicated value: 7.8 mm
